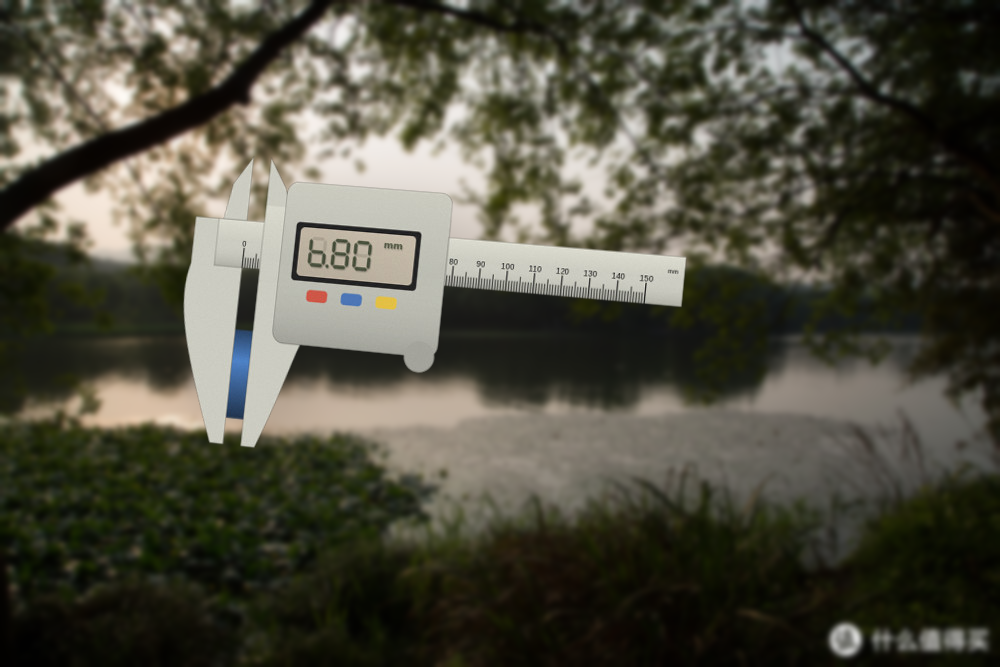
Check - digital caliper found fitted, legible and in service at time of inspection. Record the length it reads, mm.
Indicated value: 6.80 mm
